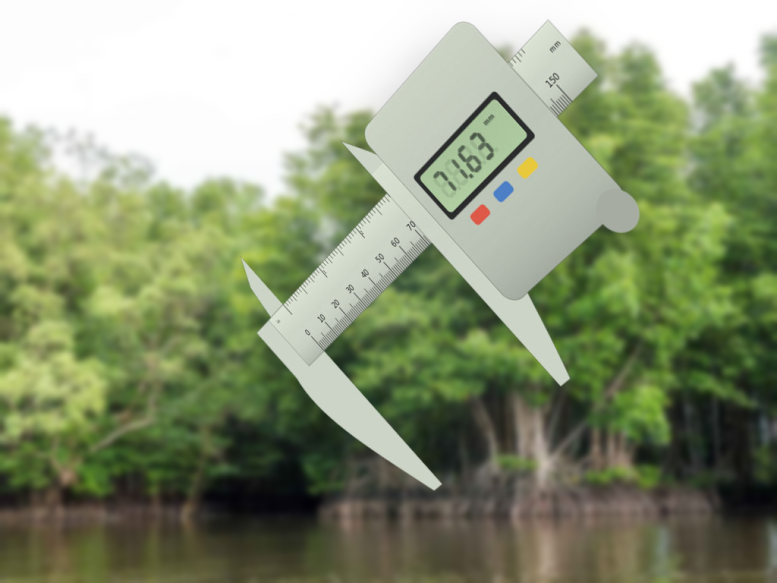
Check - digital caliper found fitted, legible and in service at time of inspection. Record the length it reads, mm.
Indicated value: 71.63 mm
